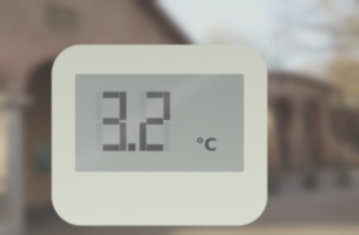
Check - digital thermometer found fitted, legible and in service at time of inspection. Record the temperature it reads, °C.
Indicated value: 3.2 °C
